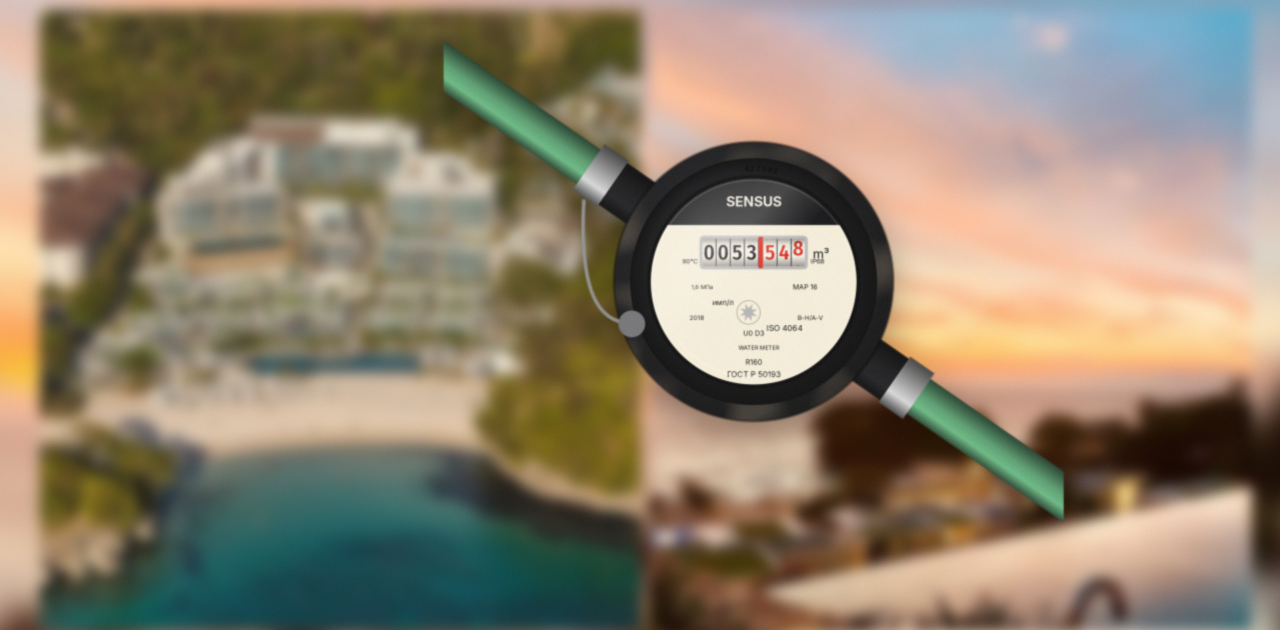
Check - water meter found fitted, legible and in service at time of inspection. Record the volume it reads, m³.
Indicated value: 53.548 m³
